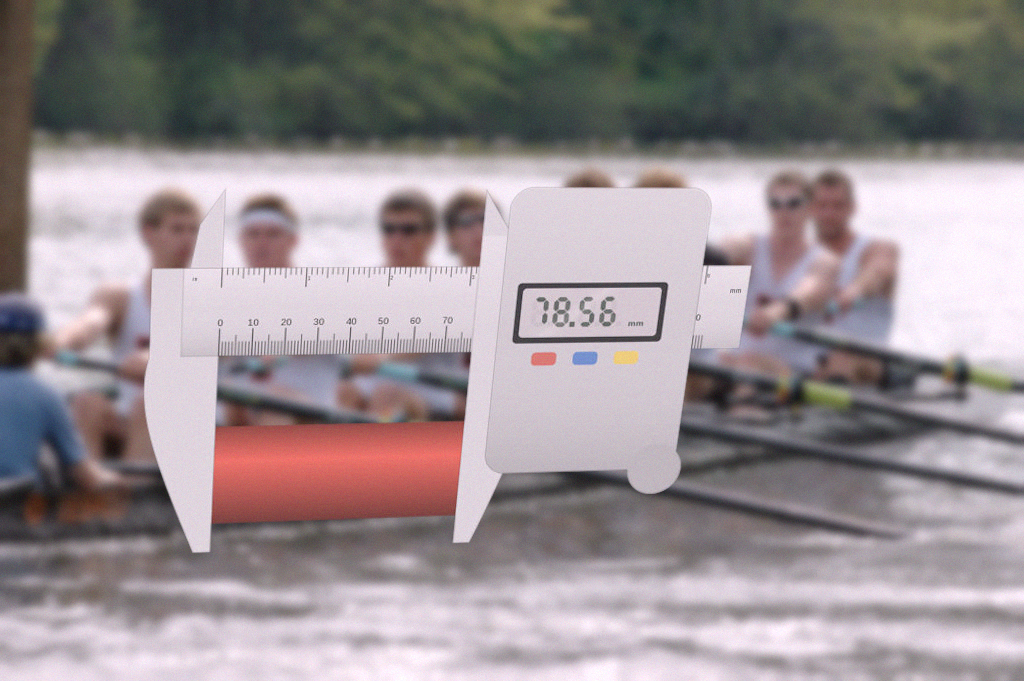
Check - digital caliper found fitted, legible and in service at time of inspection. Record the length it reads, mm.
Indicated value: 78.56 mm
